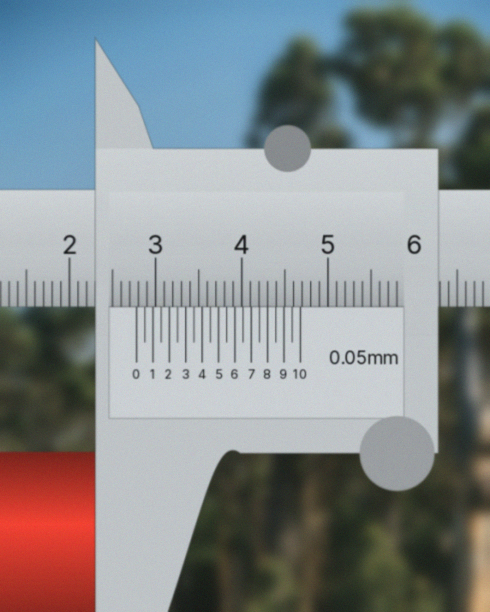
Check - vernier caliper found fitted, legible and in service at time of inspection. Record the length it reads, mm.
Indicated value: 27.8 mm
